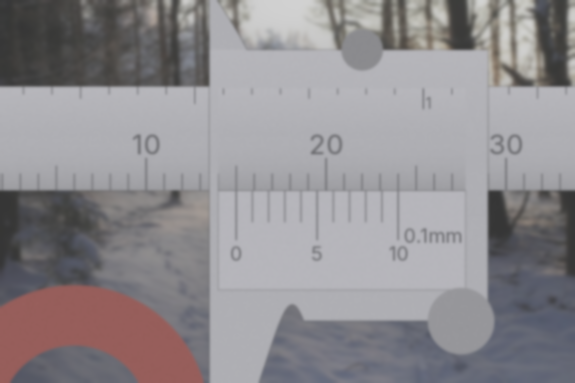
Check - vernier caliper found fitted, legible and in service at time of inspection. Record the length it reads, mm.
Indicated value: 15.0 mm
